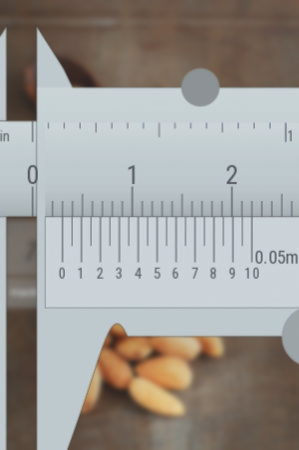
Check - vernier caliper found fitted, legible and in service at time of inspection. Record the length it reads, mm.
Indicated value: 3.0 mm
